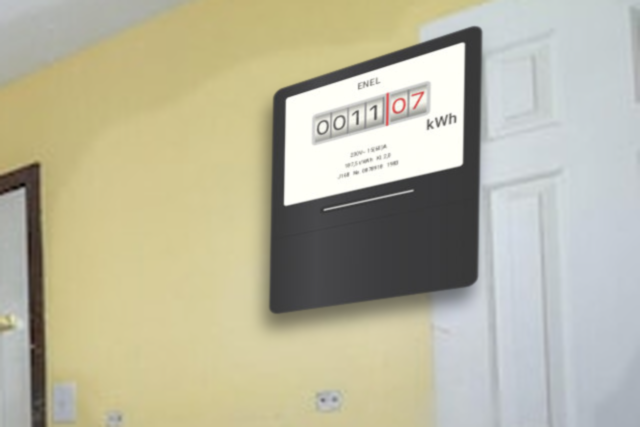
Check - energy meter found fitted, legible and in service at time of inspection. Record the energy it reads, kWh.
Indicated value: 11.07 kWh
